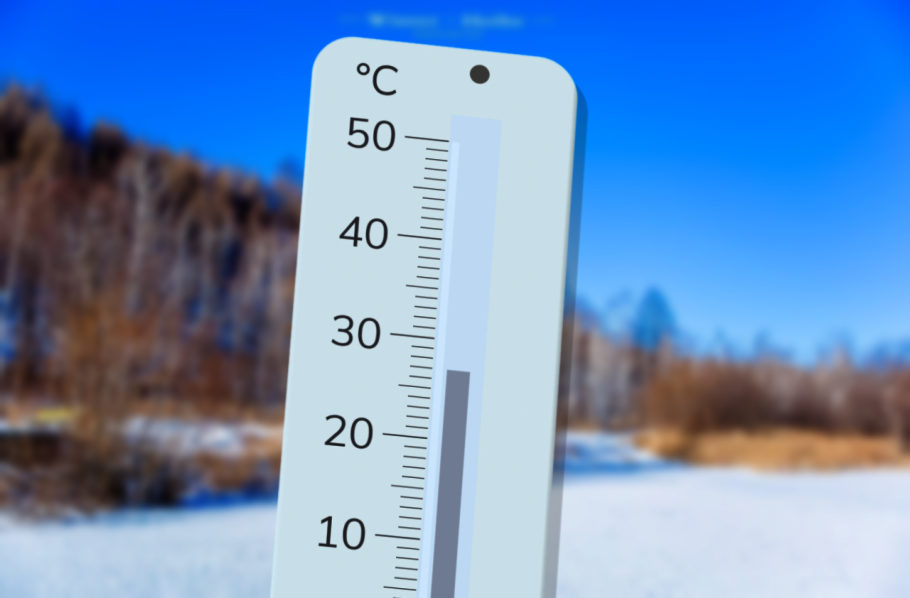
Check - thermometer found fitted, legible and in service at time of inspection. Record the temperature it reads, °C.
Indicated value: 27 °C
